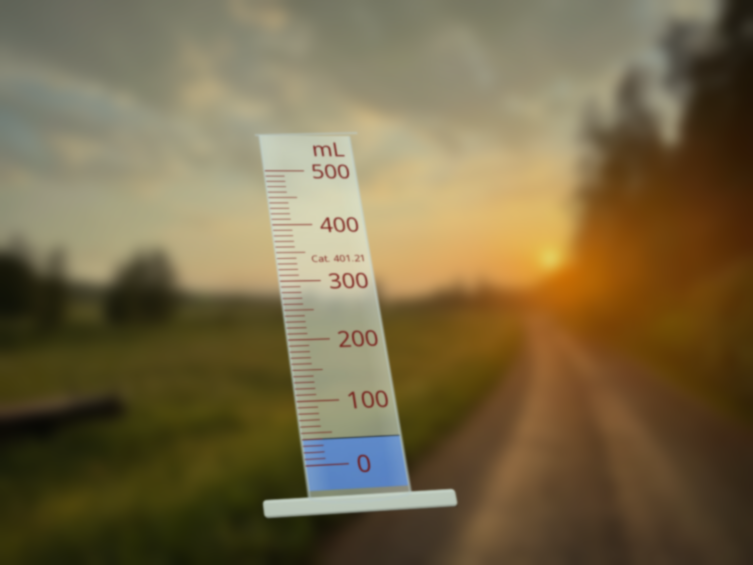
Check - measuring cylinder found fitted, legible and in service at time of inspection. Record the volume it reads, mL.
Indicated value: 40 mL
